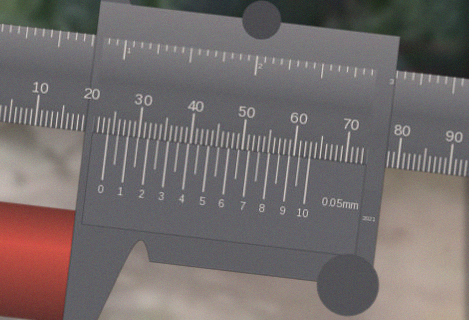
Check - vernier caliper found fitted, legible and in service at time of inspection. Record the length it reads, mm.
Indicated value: 24.0 mm
